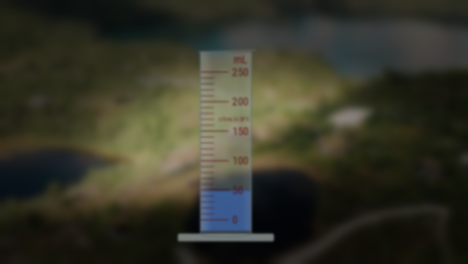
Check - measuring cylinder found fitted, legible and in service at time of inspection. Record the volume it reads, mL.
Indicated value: 50 mL
